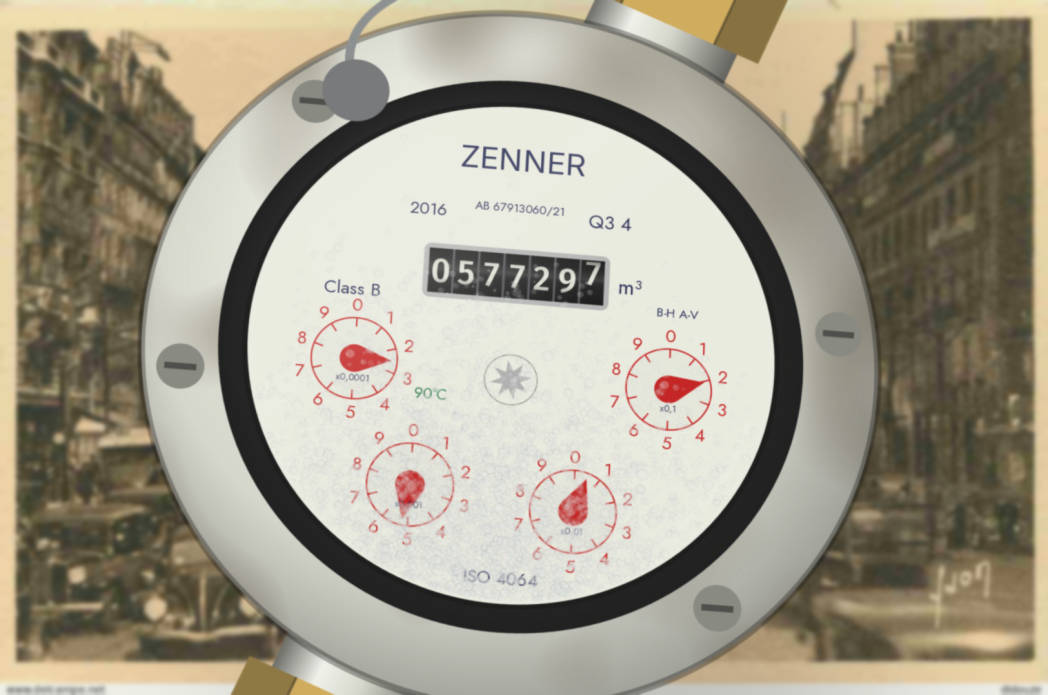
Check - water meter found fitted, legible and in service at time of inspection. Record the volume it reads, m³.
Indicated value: 577297.2052 m³
